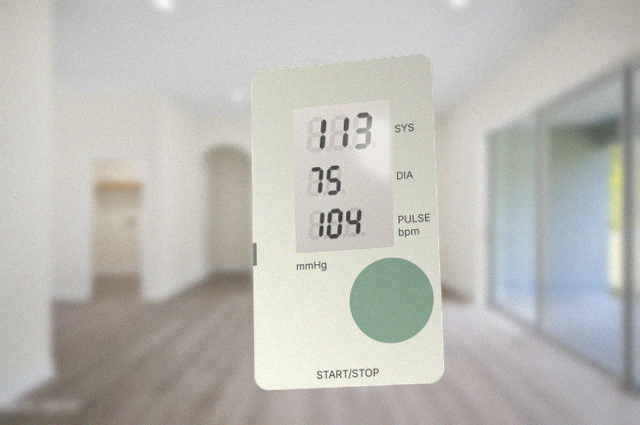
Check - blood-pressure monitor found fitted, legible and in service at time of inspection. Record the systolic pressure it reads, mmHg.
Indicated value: 113 mmHg
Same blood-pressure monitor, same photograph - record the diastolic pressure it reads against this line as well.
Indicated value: 75 mmHg
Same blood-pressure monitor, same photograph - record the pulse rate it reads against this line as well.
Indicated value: 104 bpm
